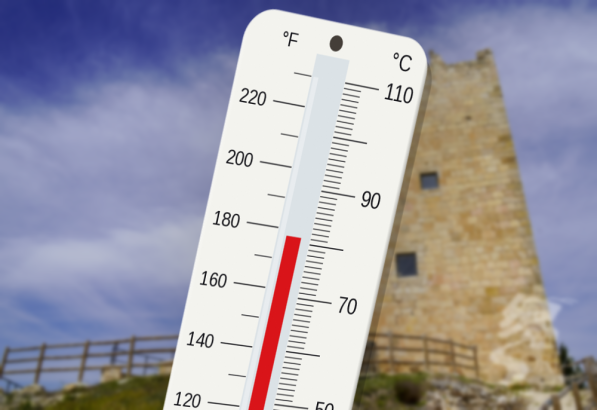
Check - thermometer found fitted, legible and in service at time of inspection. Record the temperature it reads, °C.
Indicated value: 81 °C
